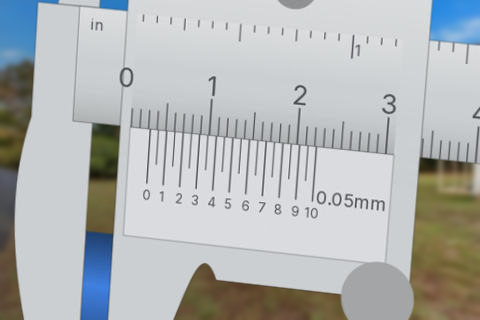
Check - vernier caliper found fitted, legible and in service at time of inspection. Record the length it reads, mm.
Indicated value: 3.2 mm
